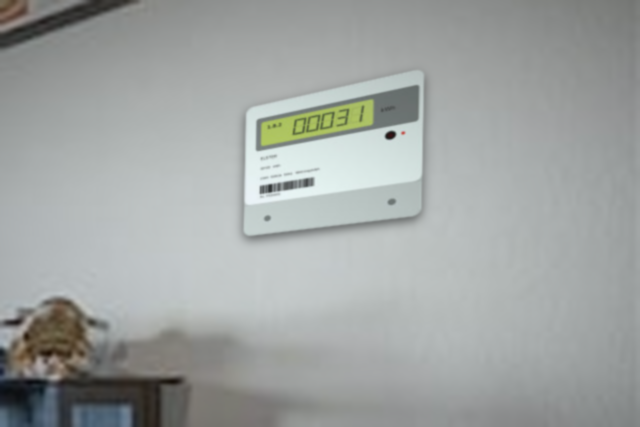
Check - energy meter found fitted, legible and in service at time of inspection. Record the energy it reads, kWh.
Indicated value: 31 kWh
